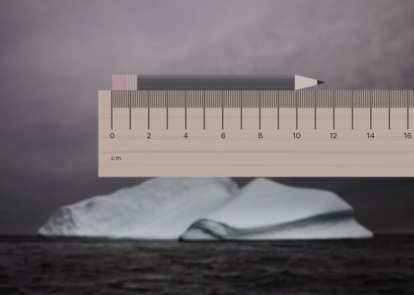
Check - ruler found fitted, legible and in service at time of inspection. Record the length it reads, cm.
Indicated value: 11.5 cm
